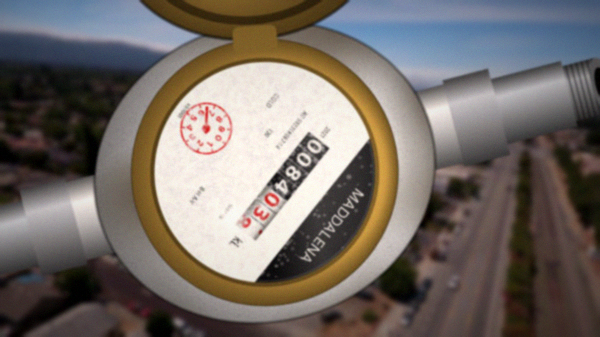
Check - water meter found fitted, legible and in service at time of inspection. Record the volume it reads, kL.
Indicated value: 84.0376 kL
